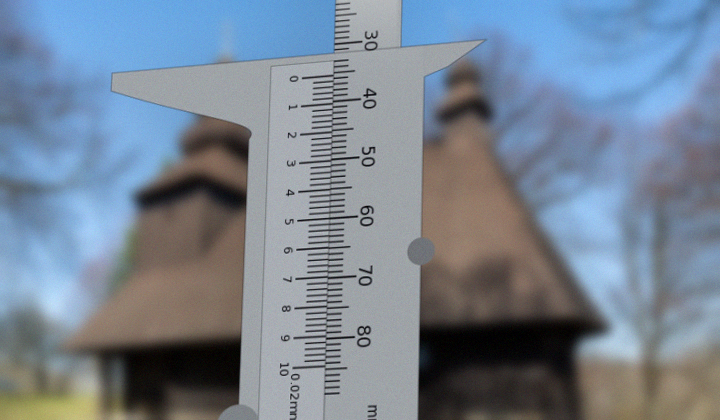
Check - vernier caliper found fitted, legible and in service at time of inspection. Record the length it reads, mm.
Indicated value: 35.5 mm
